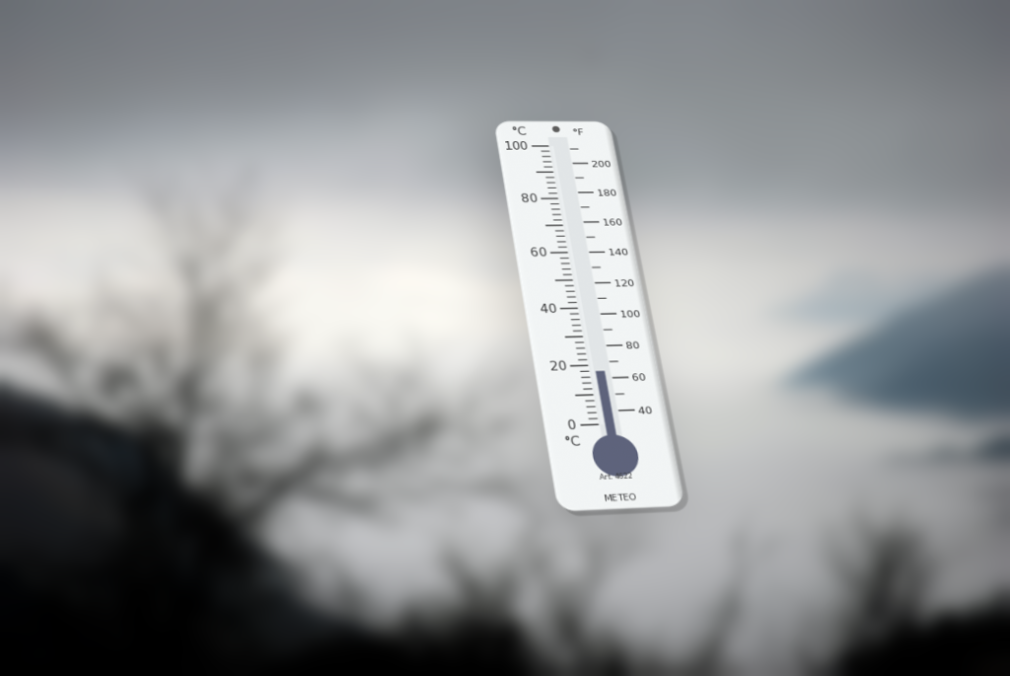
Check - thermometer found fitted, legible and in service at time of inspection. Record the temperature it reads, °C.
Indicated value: 18 °C
